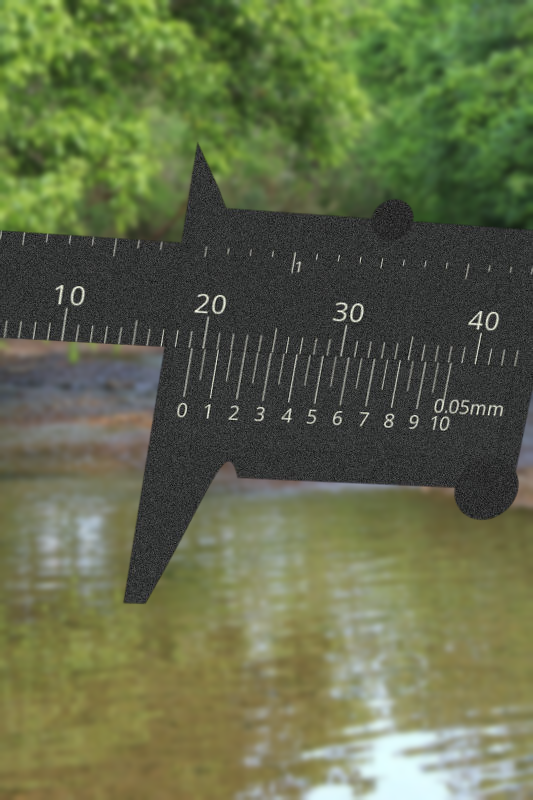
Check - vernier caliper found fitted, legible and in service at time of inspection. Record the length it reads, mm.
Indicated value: 19.2 mm
